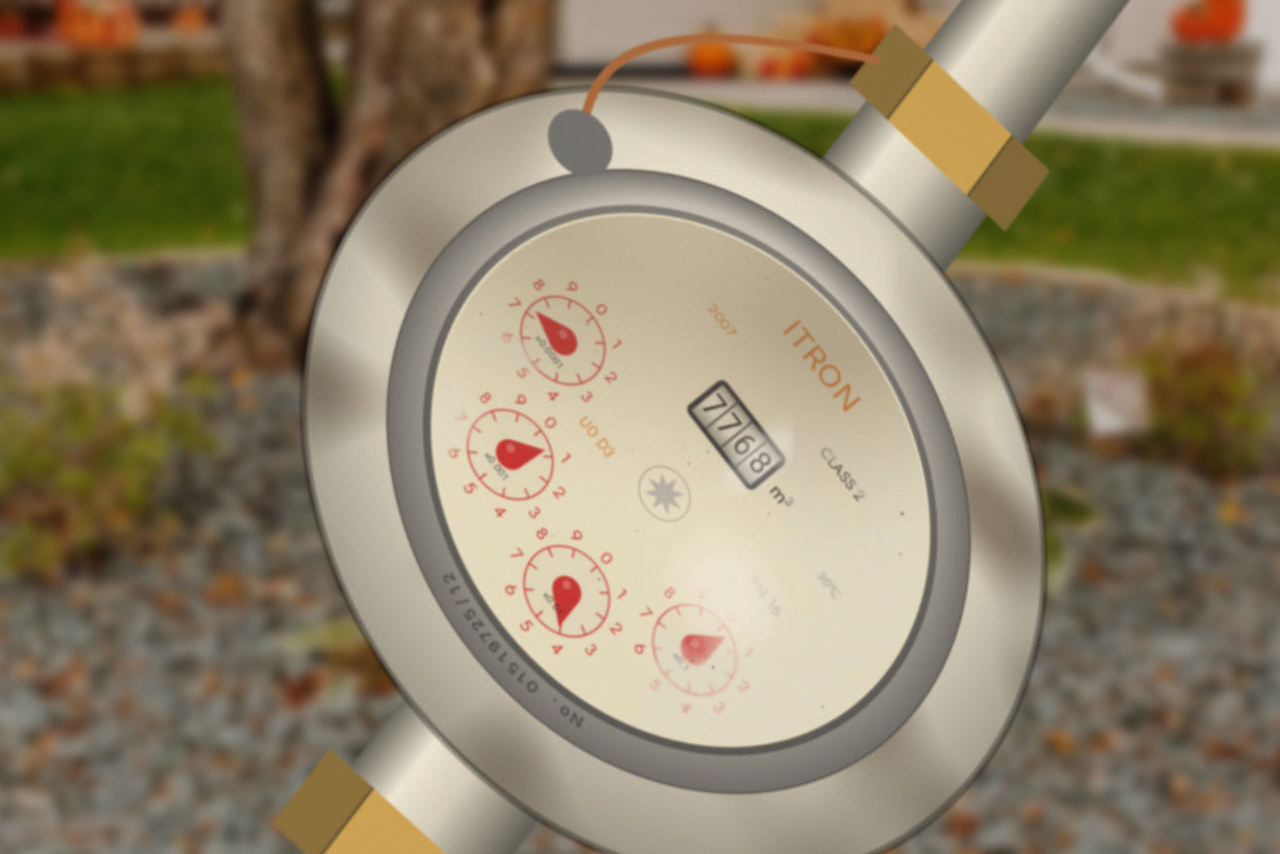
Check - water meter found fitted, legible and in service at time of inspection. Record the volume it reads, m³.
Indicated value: 7768.0407 m³
